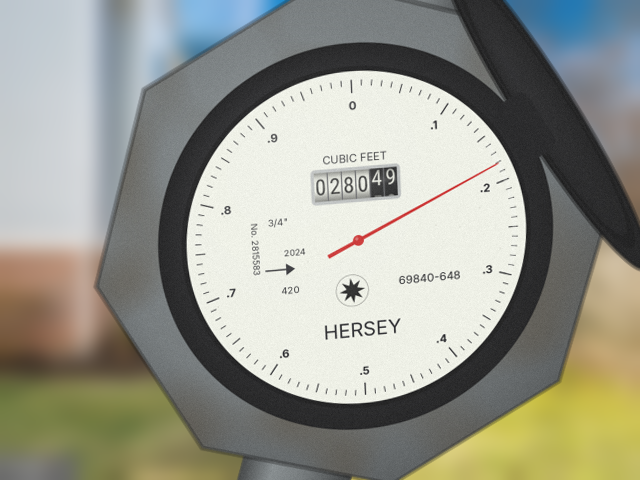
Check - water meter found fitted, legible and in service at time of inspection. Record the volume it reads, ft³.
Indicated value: 28049.18 ft³
